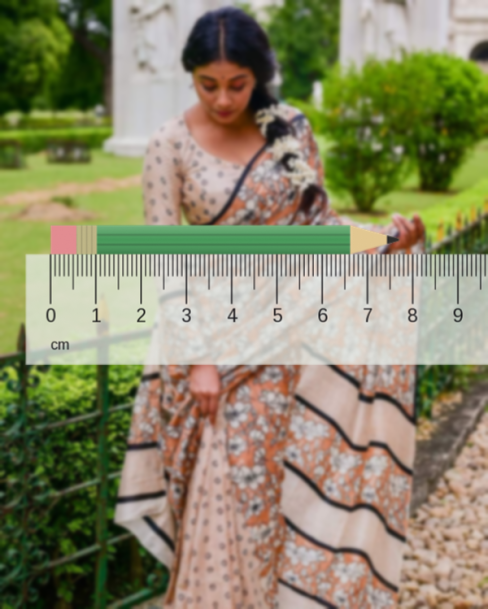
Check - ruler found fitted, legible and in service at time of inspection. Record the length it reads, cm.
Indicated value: 7.7 cm
